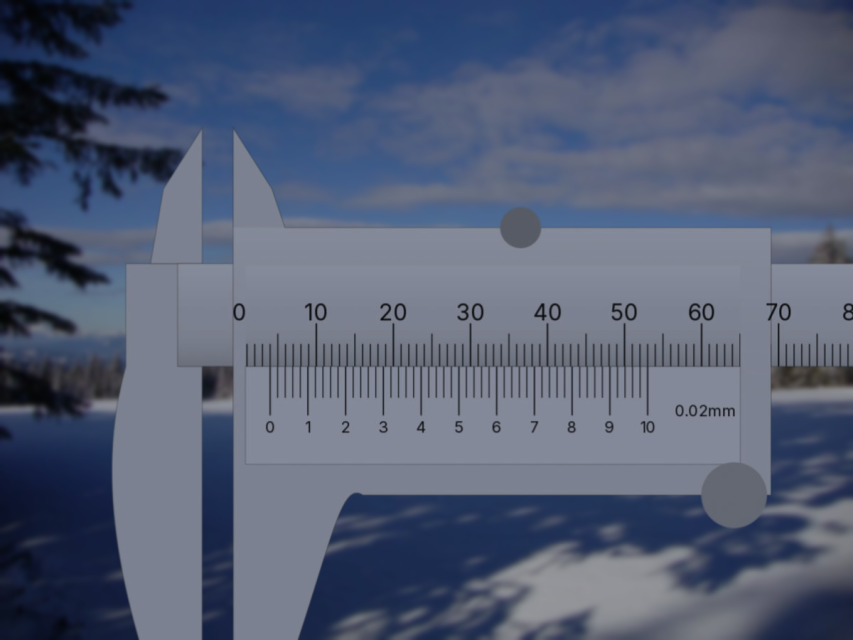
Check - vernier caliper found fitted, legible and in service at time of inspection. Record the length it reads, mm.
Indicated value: 4.0 mm
